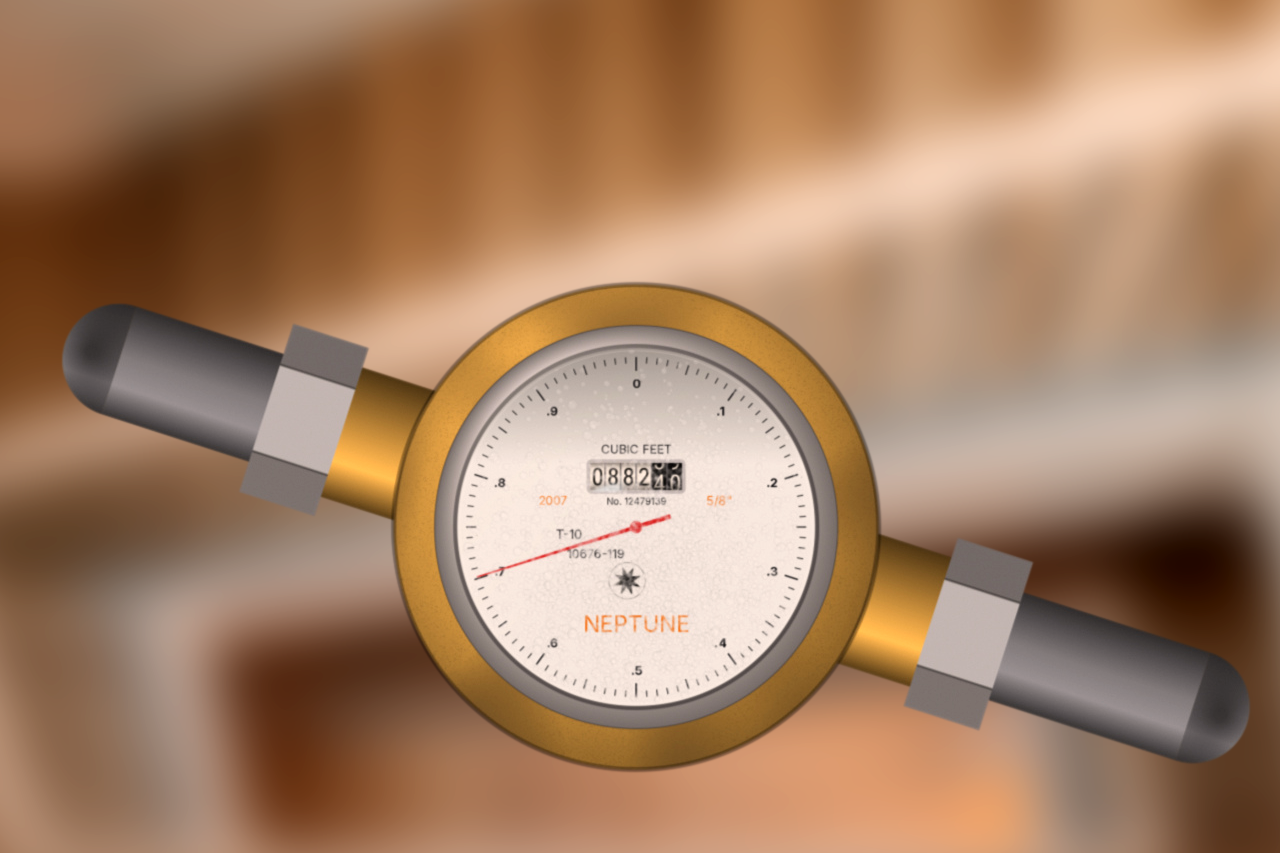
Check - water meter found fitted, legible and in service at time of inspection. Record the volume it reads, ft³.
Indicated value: 88239.70 ft³
